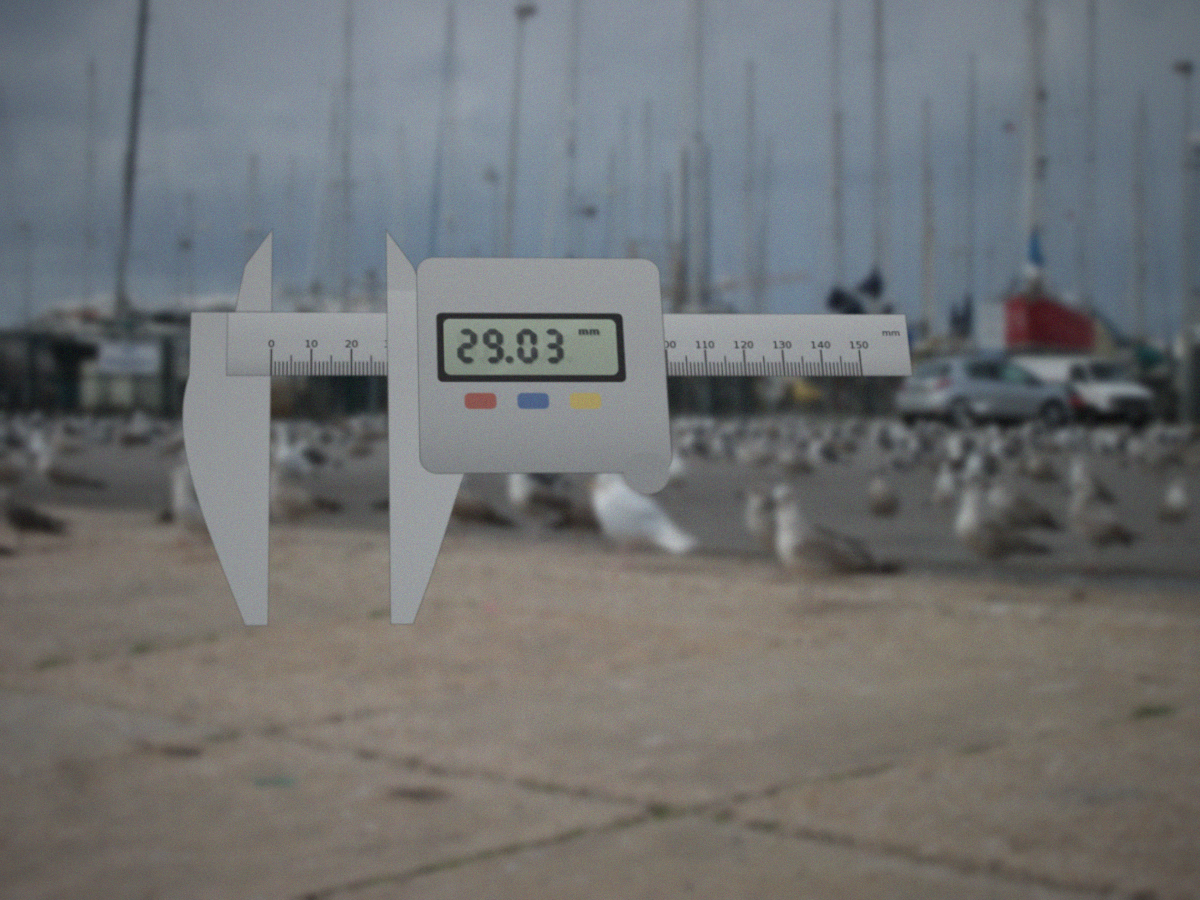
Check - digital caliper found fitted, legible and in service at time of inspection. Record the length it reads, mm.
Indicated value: 29.03 mm
